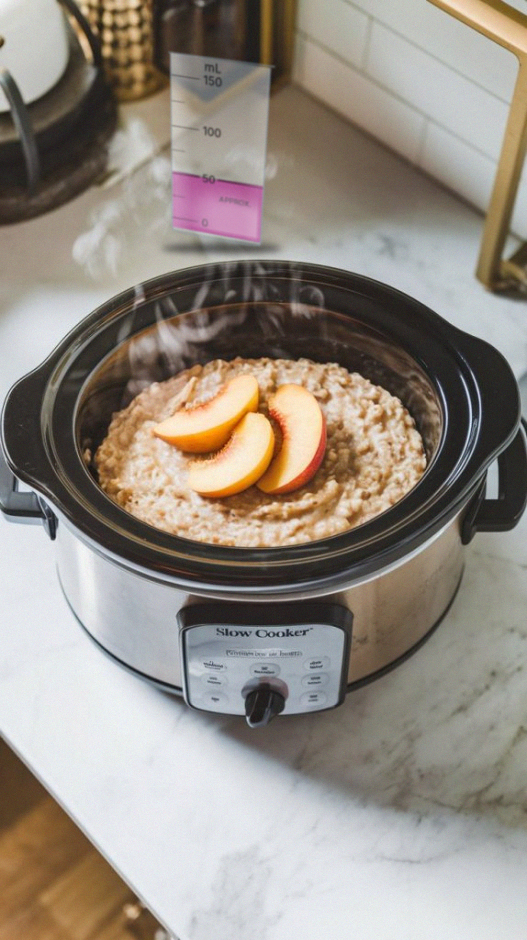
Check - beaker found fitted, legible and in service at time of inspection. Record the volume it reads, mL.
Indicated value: 50 mL
